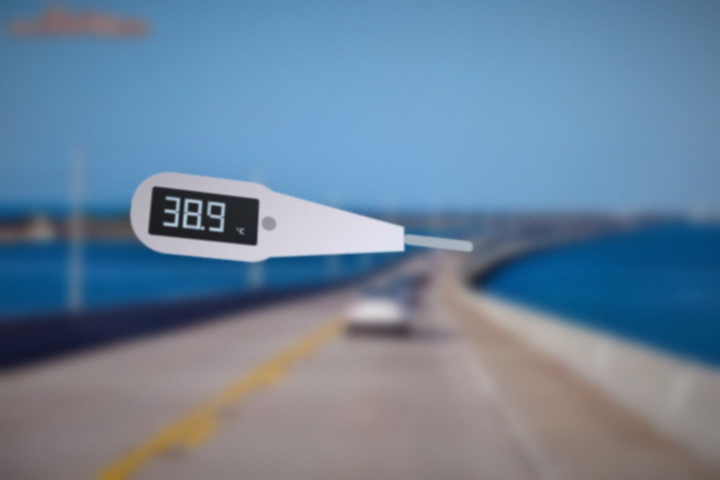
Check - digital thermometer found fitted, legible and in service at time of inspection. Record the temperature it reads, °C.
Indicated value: 38.9 °C
